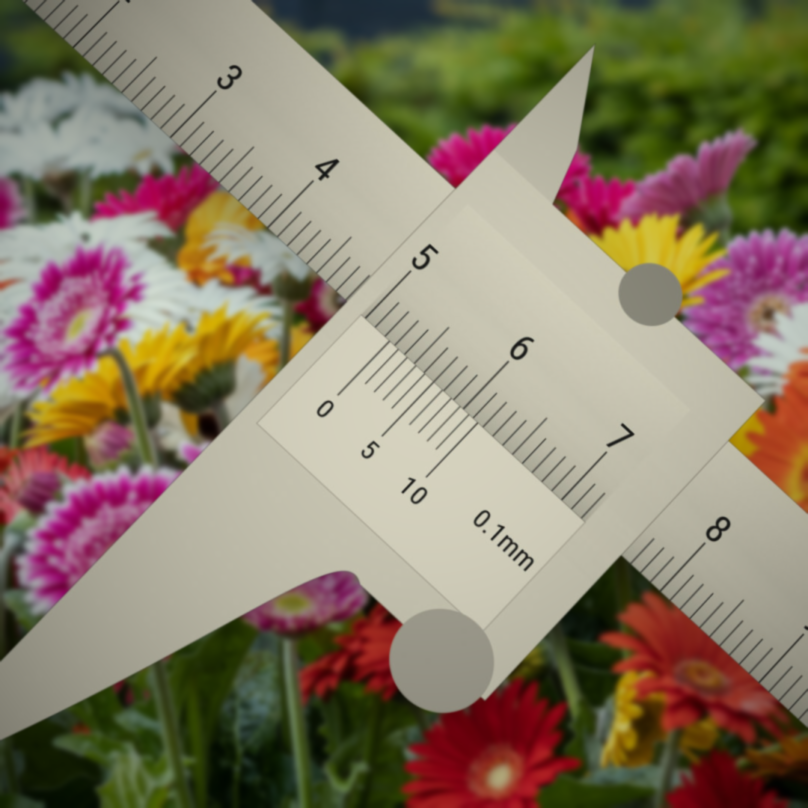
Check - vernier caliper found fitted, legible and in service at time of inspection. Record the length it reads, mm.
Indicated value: 52.5 mm
